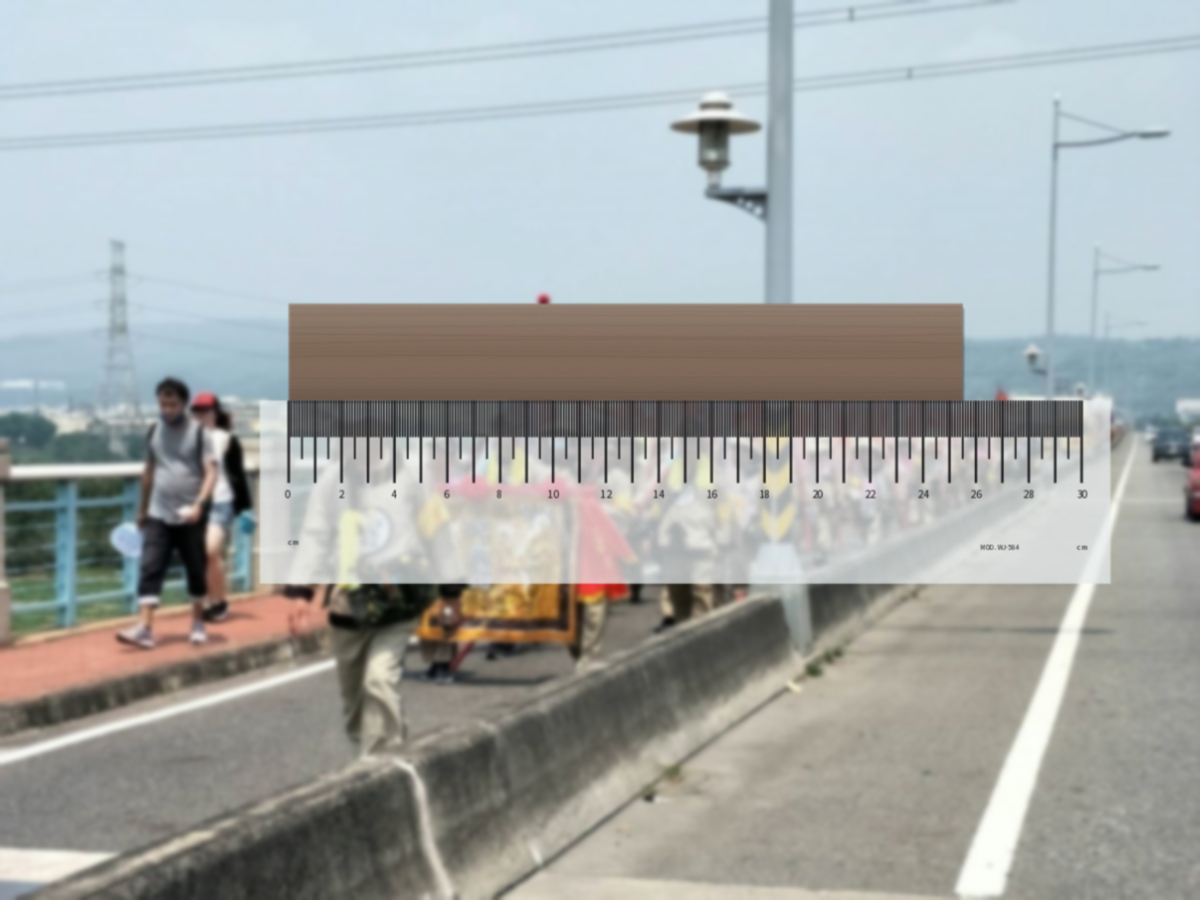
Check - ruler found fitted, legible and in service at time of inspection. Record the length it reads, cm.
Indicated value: 25.5 cm
